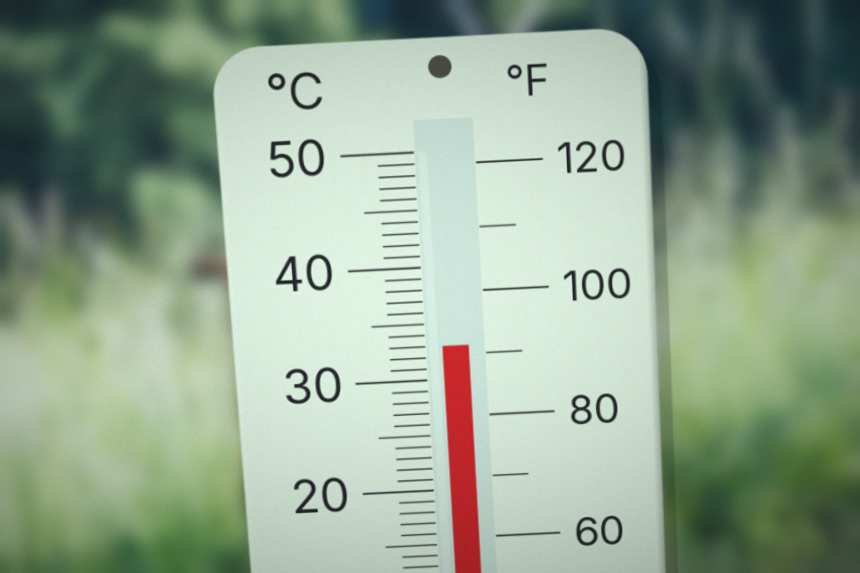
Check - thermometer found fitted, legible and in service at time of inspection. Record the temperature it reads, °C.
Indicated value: 33 °C
